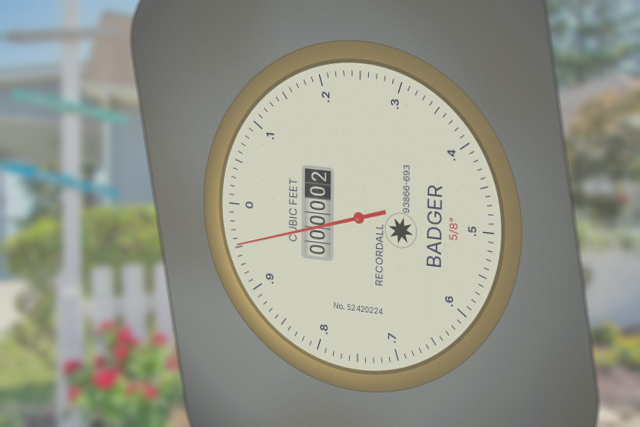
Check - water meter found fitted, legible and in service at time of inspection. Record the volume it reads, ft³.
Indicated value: 1.95 ft³
